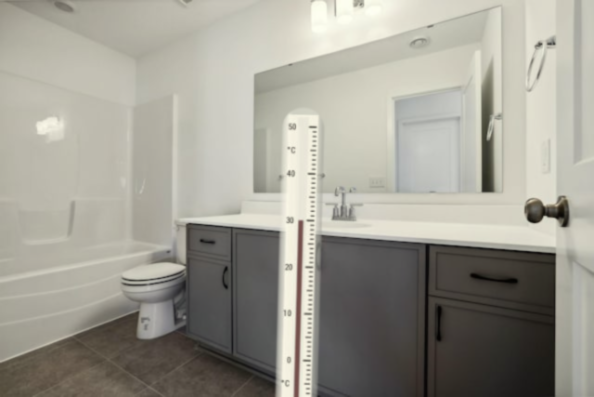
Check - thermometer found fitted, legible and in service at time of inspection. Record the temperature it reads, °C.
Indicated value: 30 °C
